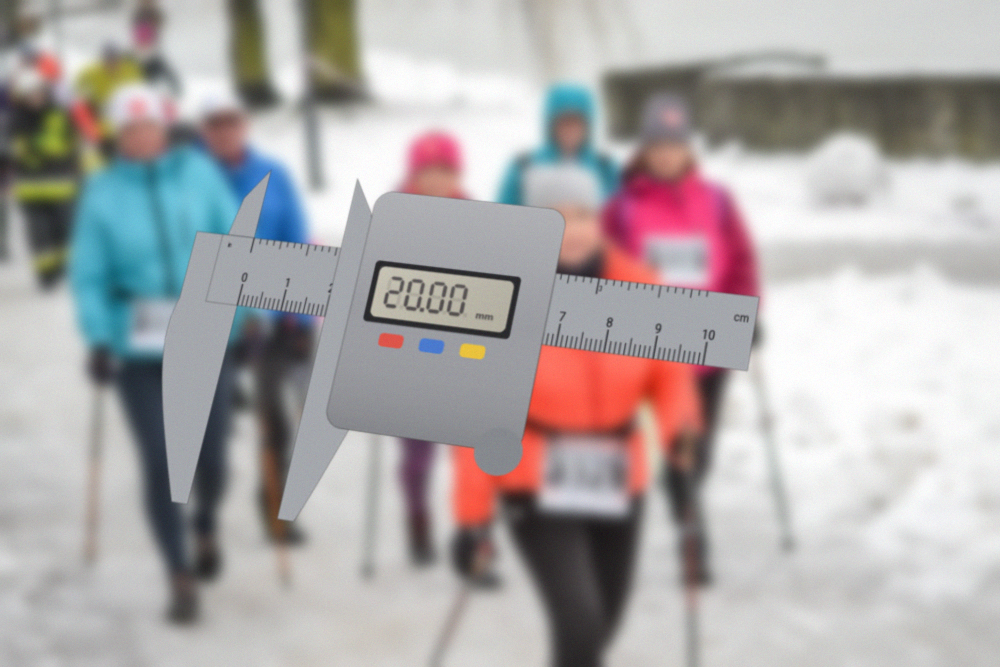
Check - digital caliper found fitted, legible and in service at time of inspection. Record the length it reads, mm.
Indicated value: 20.00 mm
